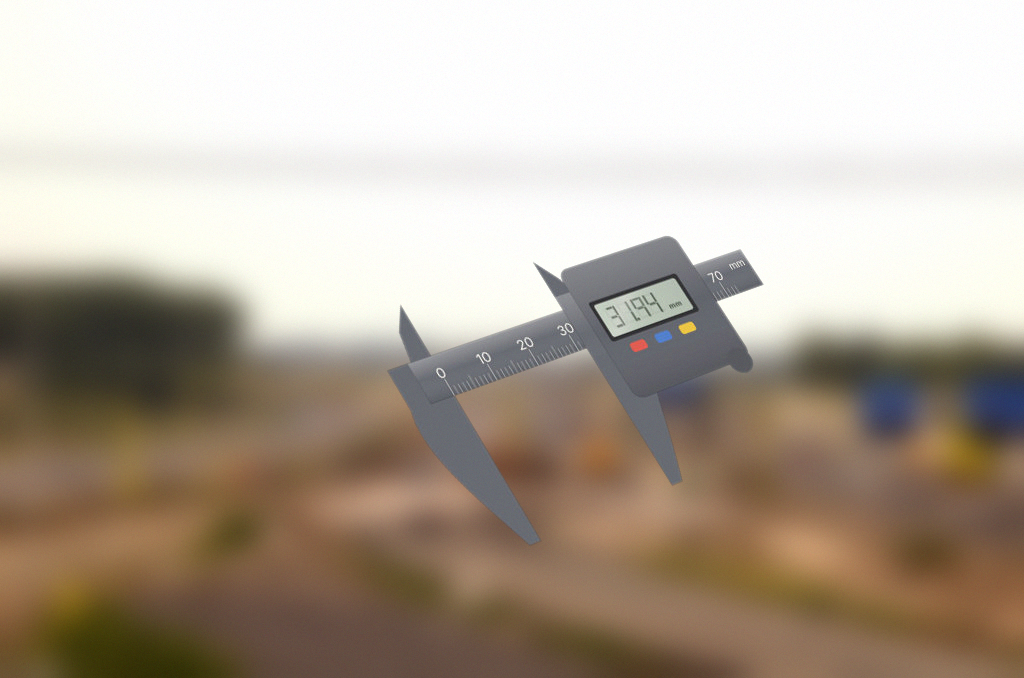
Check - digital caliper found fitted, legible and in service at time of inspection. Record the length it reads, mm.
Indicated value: 31.94 mm
